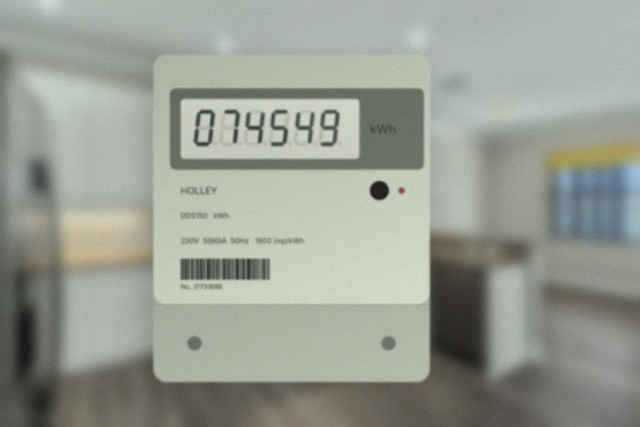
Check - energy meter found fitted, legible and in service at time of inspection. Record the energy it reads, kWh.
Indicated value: 74549 kWh
